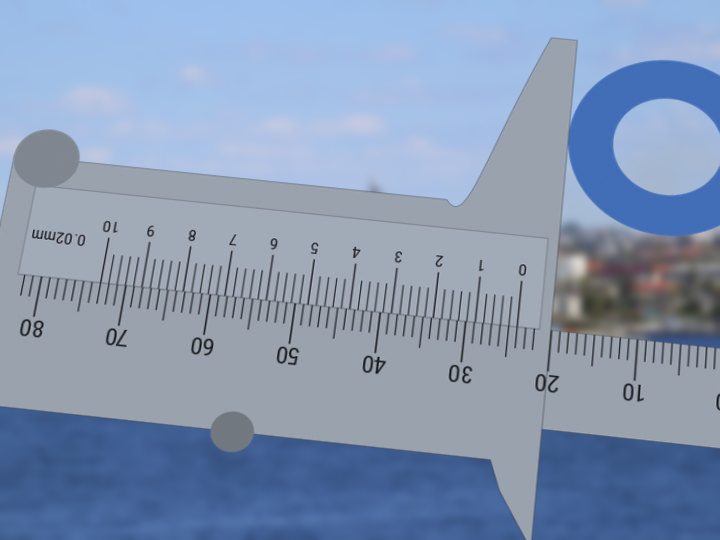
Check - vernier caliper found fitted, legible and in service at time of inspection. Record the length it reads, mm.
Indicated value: 24.0 mm
